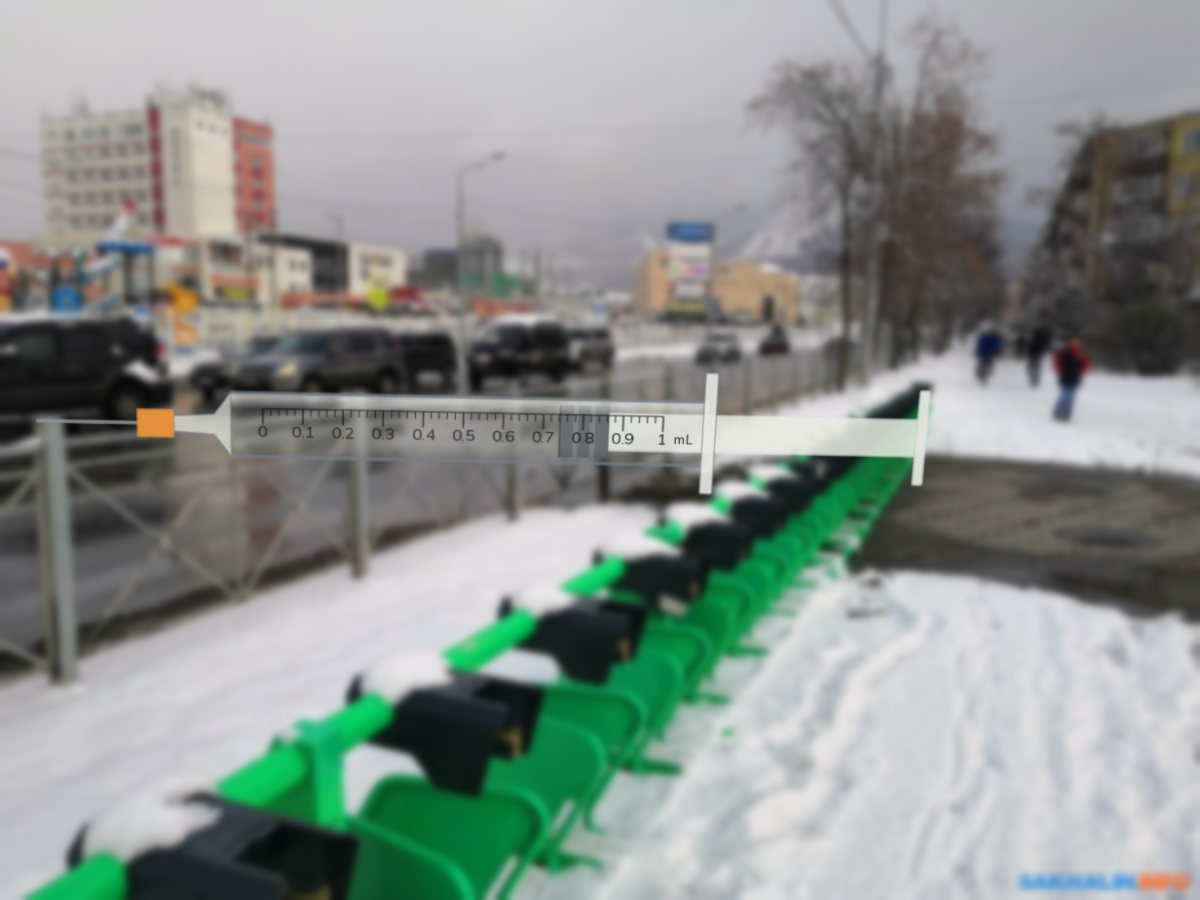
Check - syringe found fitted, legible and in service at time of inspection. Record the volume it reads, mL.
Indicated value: 0.74 mL
